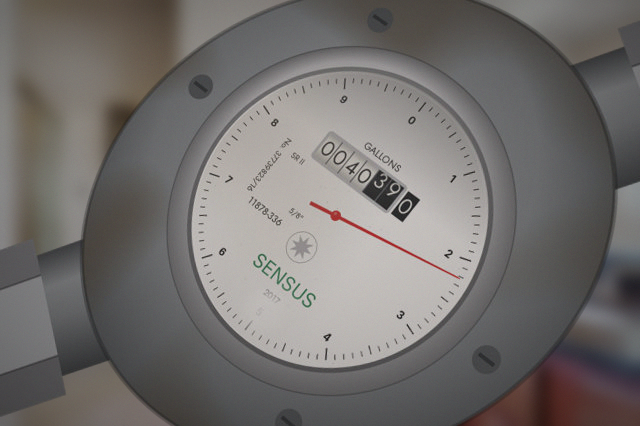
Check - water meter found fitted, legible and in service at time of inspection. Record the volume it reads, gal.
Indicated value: 40392.2 gal
